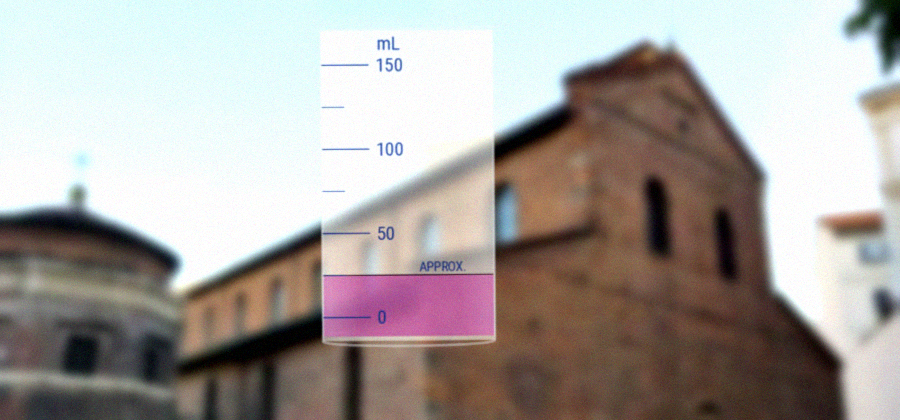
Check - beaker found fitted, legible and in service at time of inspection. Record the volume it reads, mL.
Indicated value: 25 mL
